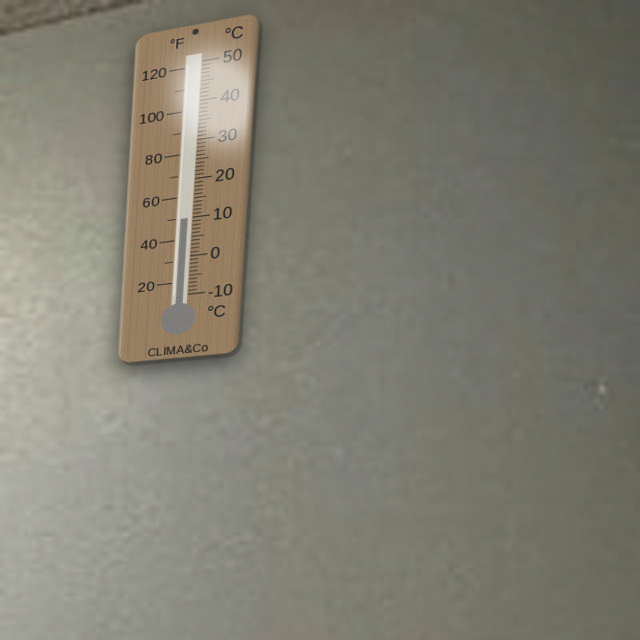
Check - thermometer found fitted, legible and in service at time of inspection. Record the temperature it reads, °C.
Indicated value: 10 °C
